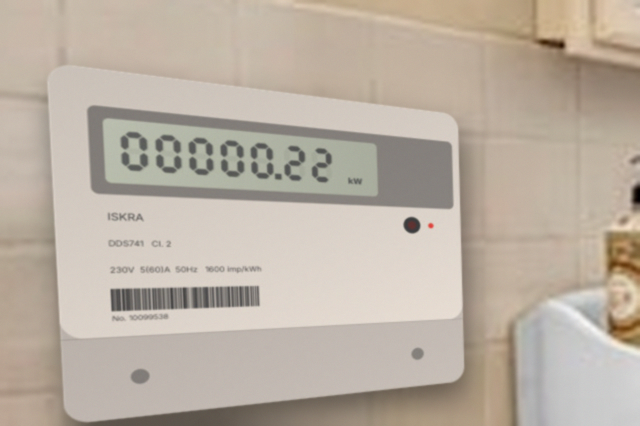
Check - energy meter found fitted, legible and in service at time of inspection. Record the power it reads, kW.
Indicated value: 0.22 kW
